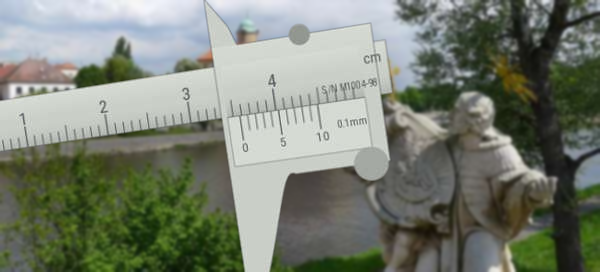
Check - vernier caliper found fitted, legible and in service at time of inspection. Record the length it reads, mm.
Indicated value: 35.8 mm
